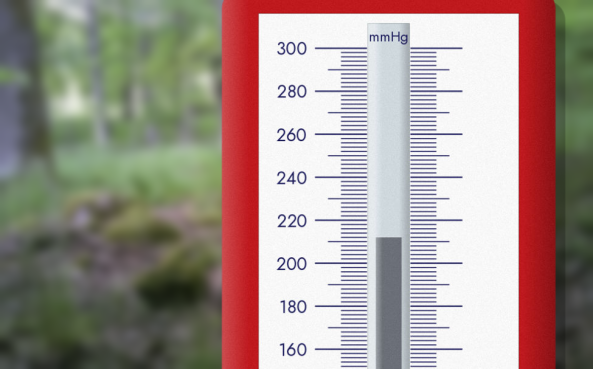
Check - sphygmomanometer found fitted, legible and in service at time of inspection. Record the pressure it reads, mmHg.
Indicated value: 212 mmHg
